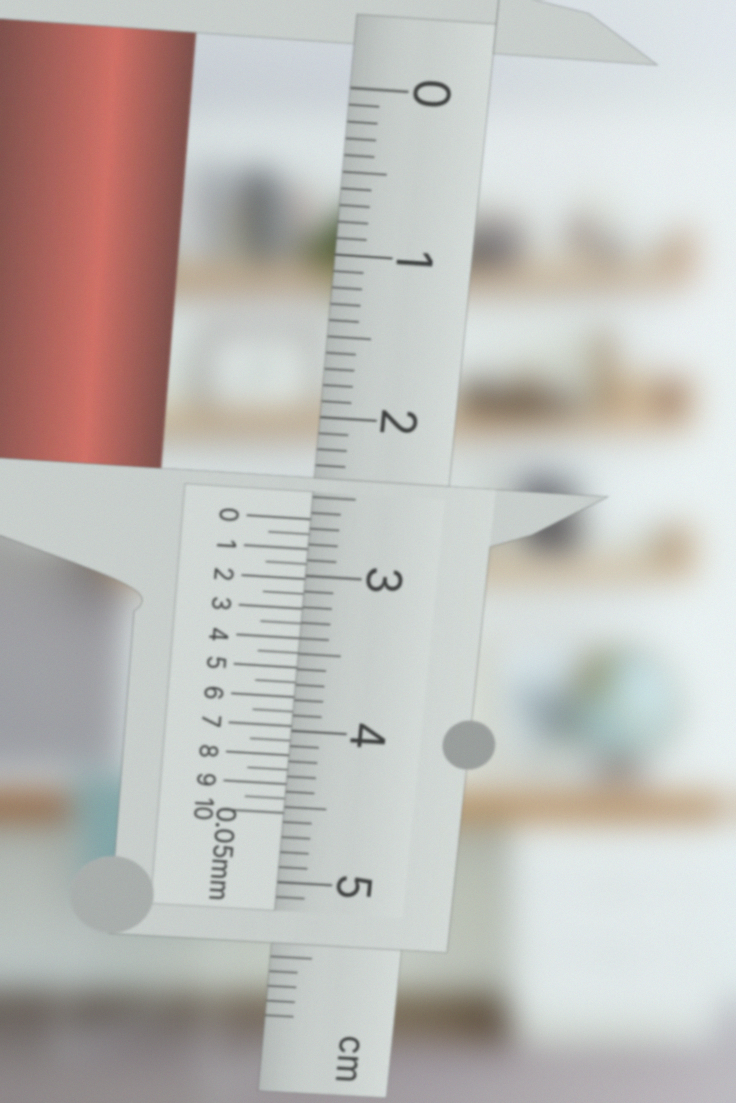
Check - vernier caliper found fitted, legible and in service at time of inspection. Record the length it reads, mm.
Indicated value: 26.4 mm
